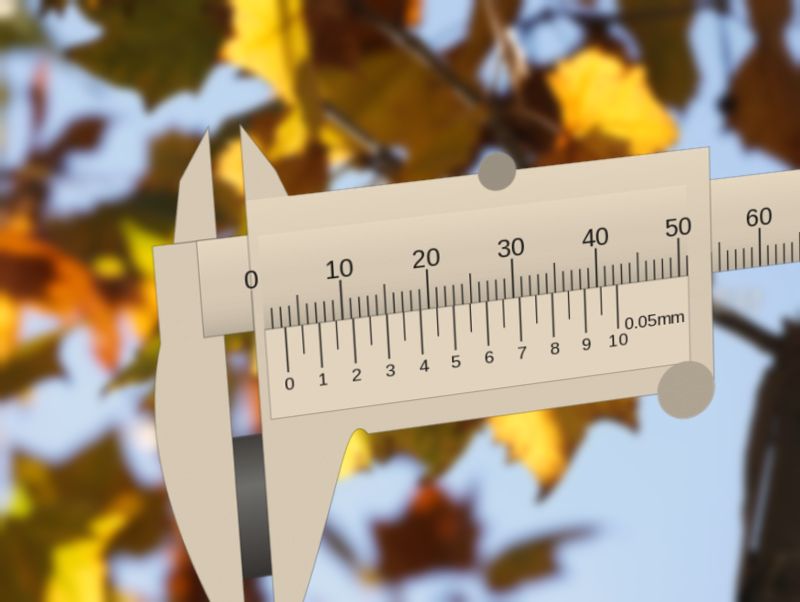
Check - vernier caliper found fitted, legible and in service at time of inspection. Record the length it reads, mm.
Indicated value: 3.4 mm
